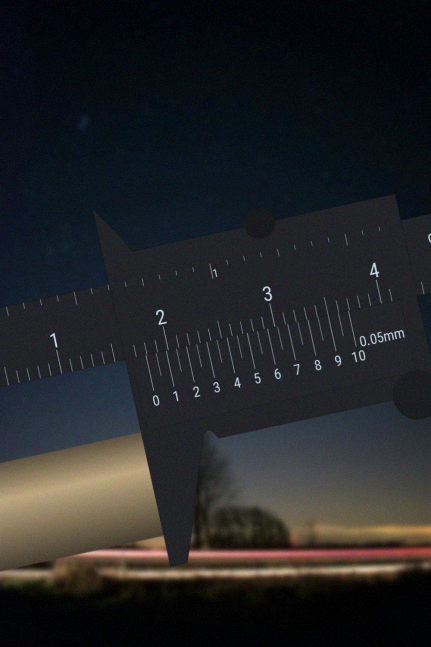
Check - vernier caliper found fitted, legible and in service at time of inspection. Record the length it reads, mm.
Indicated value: 17.9 mm
